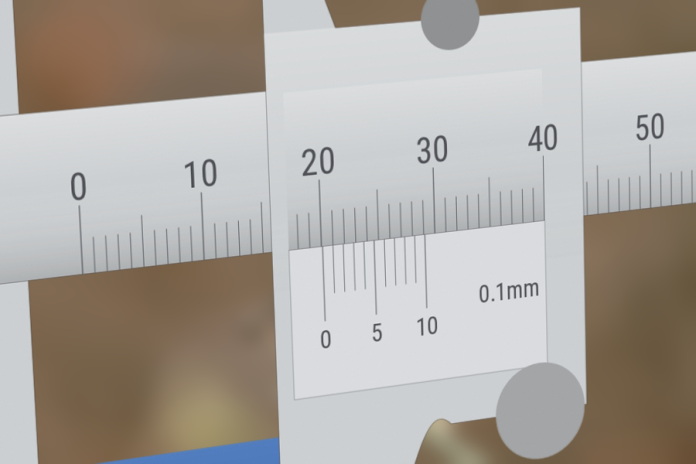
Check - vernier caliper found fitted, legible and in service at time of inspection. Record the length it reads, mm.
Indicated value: 20.1 mm
